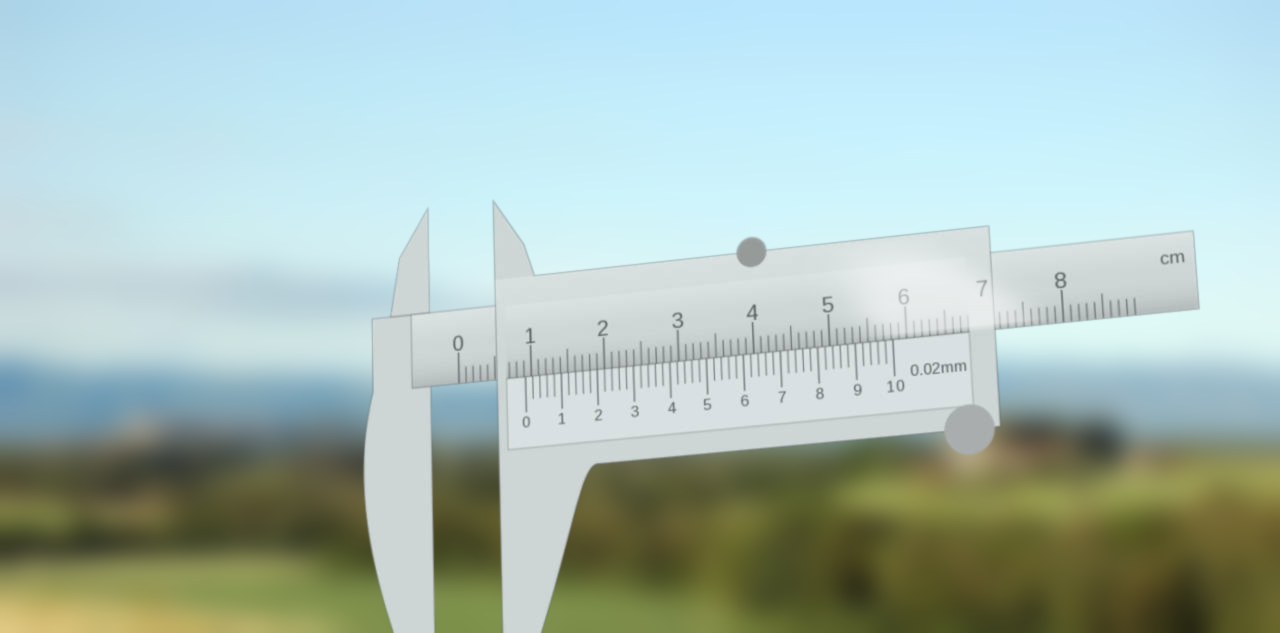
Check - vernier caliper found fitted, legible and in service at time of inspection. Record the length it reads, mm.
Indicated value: 9.2 mm
